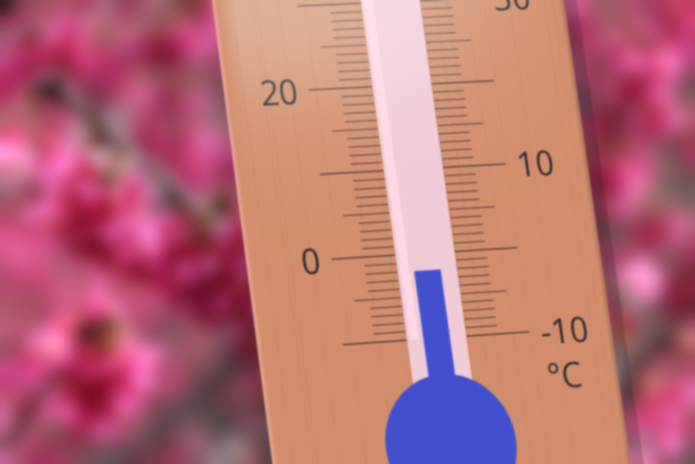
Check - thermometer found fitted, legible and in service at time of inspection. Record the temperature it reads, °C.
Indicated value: -2 °C
